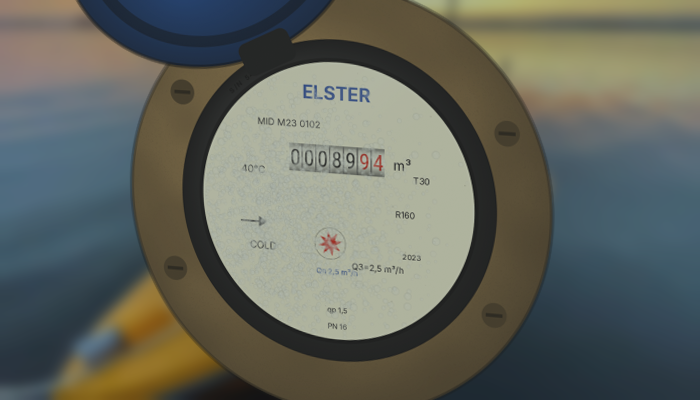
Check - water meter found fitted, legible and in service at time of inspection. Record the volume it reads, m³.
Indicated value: 89.94 m³
